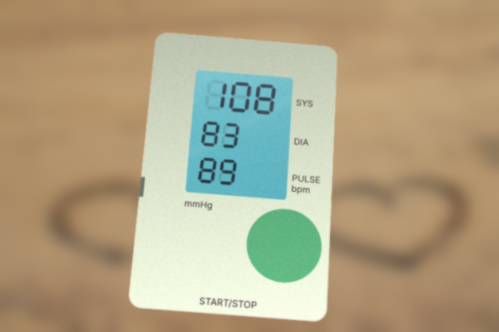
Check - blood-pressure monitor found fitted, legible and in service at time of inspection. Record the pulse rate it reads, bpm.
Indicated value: 89 bpm
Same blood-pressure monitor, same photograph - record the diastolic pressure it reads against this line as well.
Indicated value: 83 mmHg
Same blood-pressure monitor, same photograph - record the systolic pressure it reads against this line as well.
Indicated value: 108 mmHg
